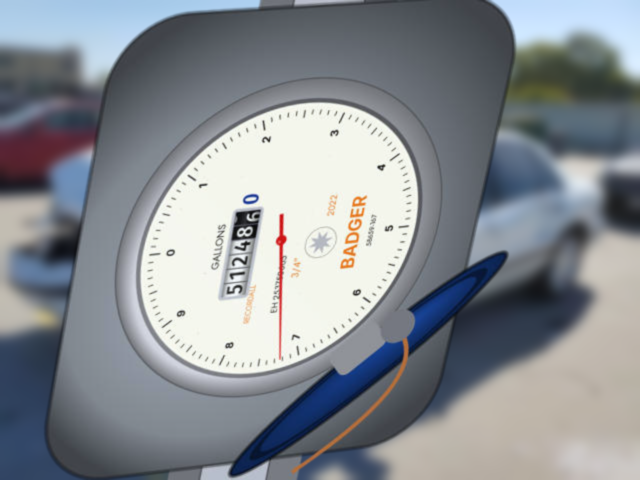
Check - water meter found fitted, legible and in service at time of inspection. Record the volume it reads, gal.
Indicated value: 5124857.2 gal
